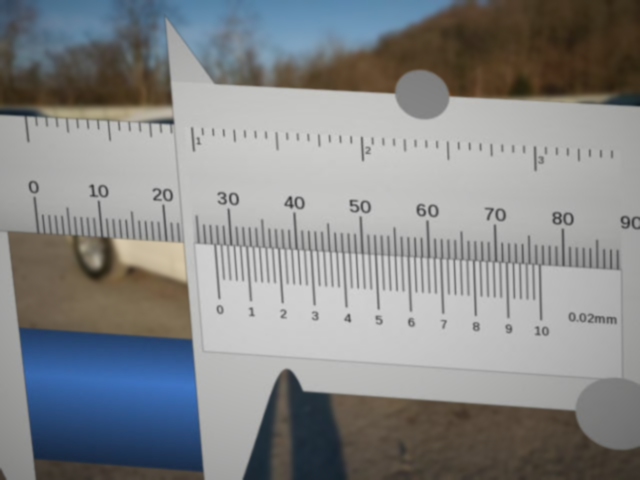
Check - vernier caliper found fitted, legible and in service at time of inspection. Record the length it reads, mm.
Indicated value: 27.5 mm
